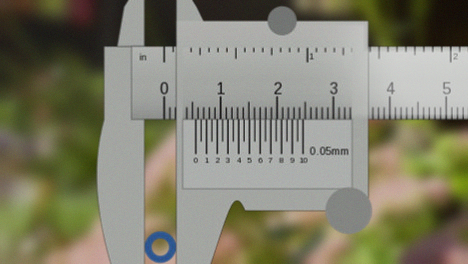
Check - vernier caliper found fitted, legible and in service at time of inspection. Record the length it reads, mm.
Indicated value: 5.6 mm
